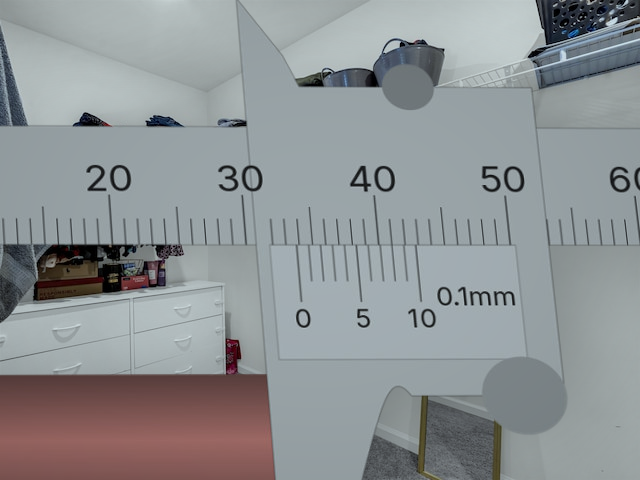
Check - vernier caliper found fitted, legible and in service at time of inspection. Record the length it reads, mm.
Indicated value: 33.8 mm
